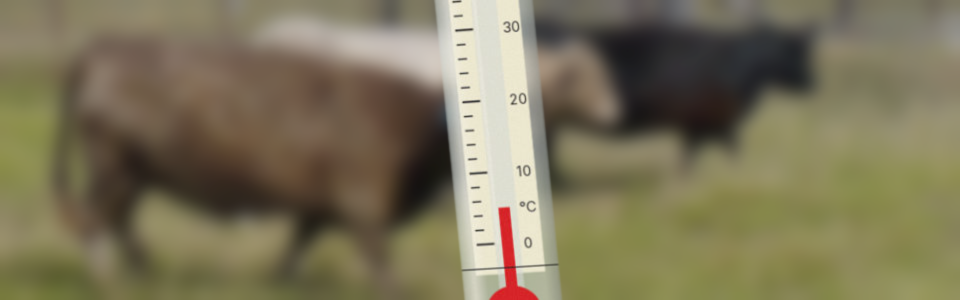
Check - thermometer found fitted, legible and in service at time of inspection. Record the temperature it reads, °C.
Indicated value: 5 °C
